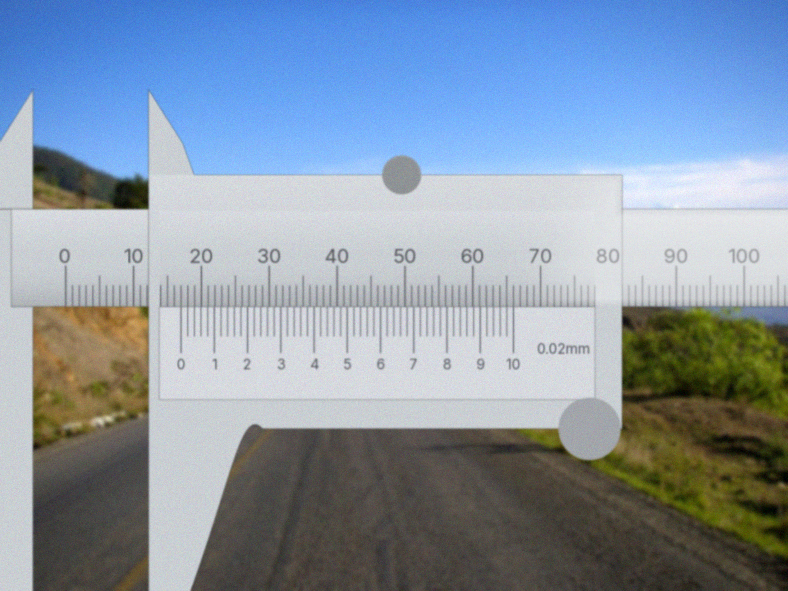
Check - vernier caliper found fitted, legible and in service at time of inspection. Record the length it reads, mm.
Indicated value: 17.0 mm
